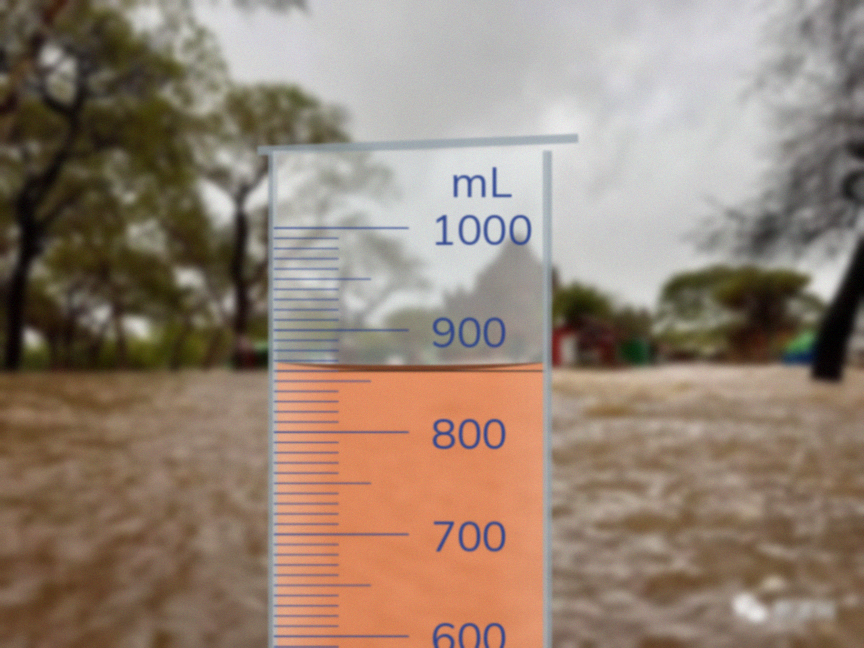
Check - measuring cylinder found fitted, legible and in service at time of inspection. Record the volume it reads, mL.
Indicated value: 860 mL
